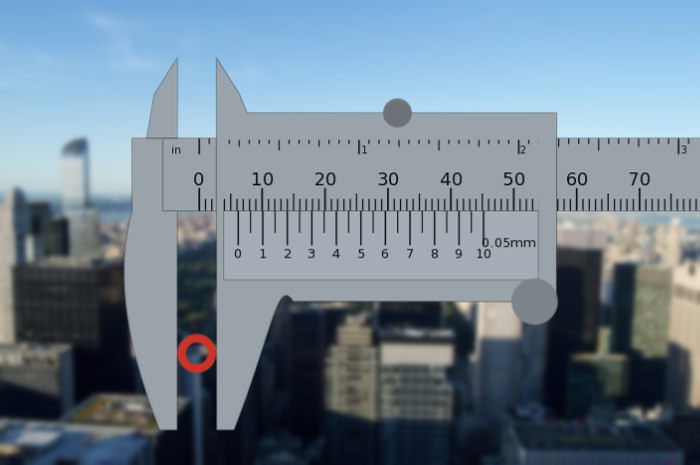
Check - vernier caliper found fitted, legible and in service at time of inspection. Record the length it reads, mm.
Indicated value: 6.2 mm
